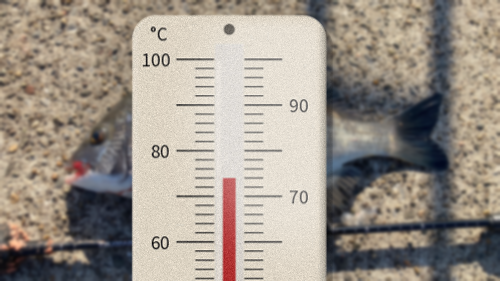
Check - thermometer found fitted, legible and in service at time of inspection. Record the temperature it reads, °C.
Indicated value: 74 °C
